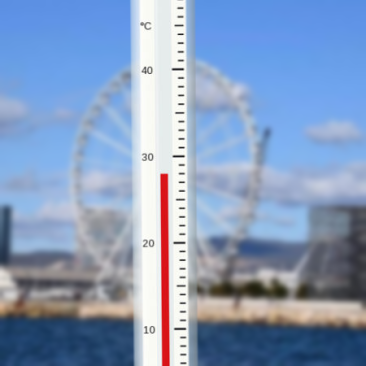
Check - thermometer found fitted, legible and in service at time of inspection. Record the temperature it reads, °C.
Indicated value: 28 °C
